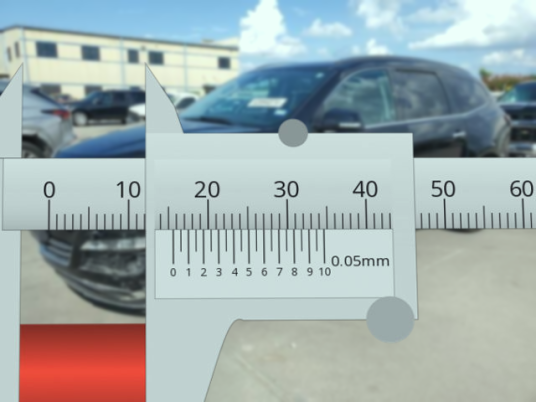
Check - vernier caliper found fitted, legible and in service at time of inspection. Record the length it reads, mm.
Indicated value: 15.6 mm
